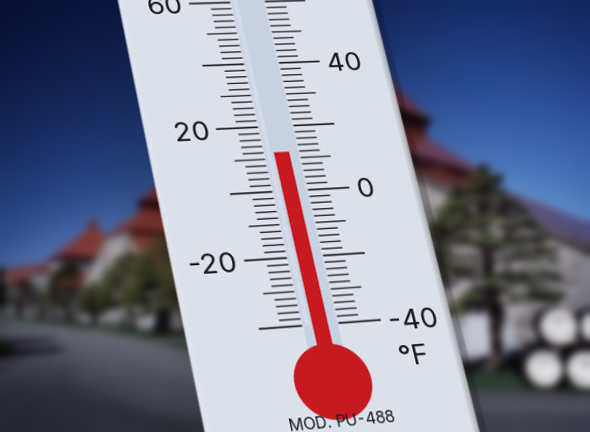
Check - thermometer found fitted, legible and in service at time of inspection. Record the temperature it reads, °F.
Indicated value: 12 °F
